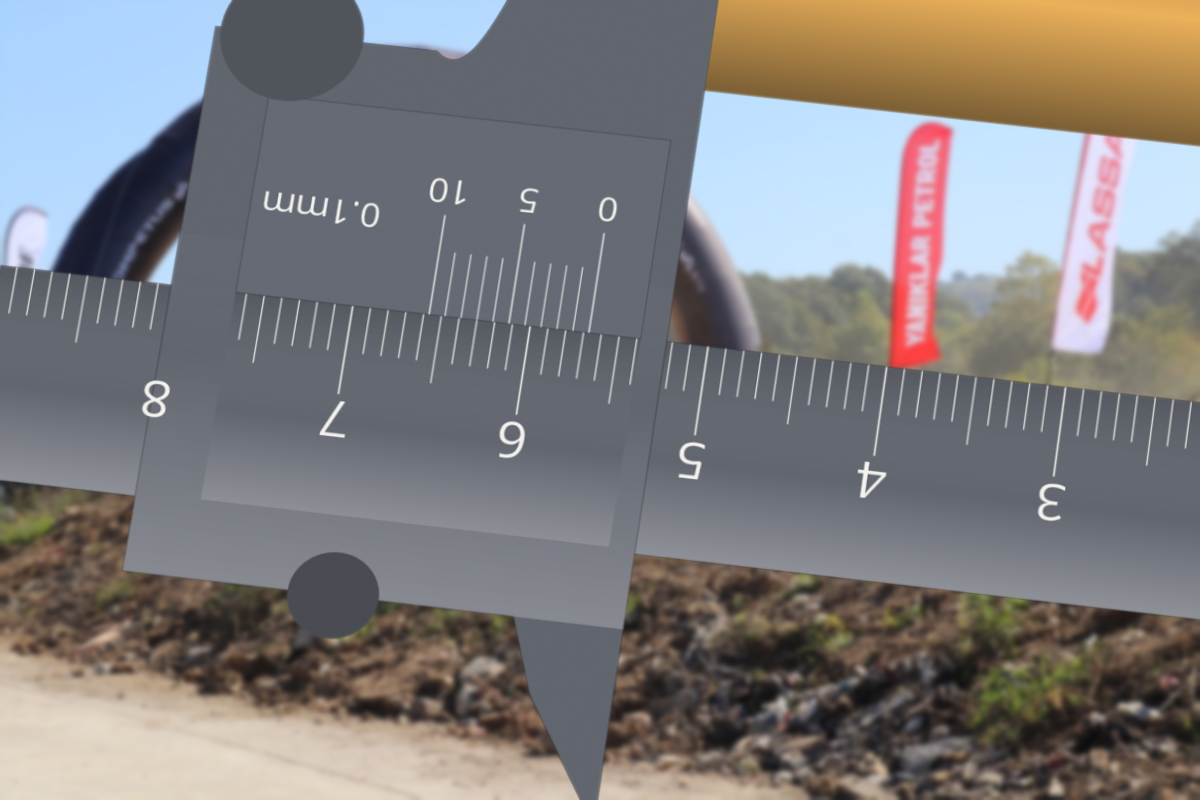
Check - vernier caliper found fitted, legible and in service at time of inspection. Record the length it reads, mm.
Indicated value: 56.7 mm
